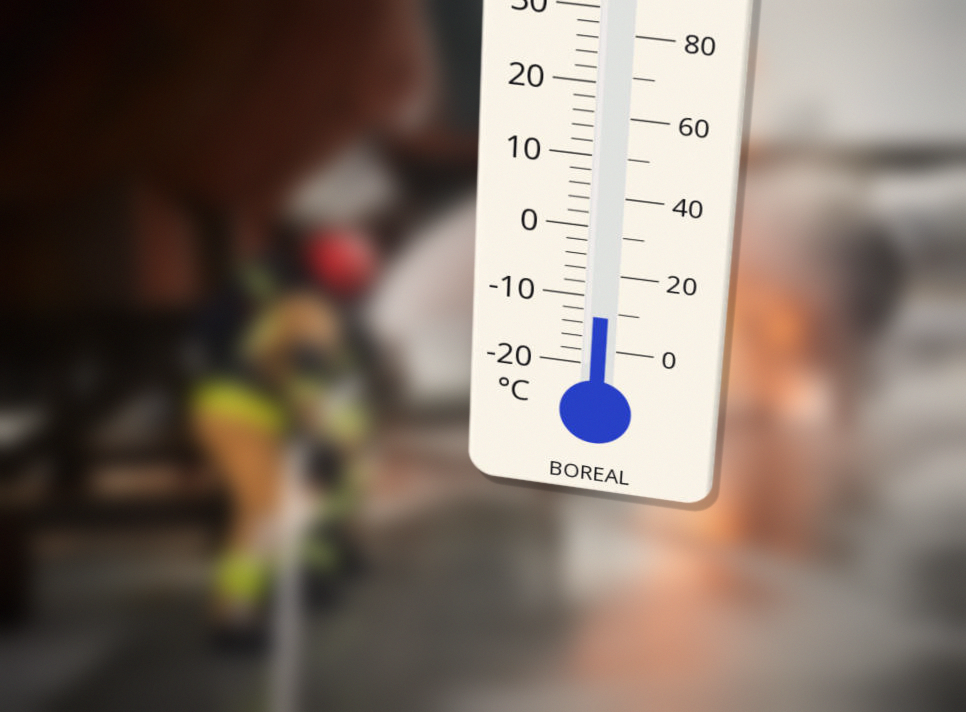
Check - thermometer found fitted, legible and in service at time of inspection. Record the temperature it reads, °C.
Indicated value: -13 °C
